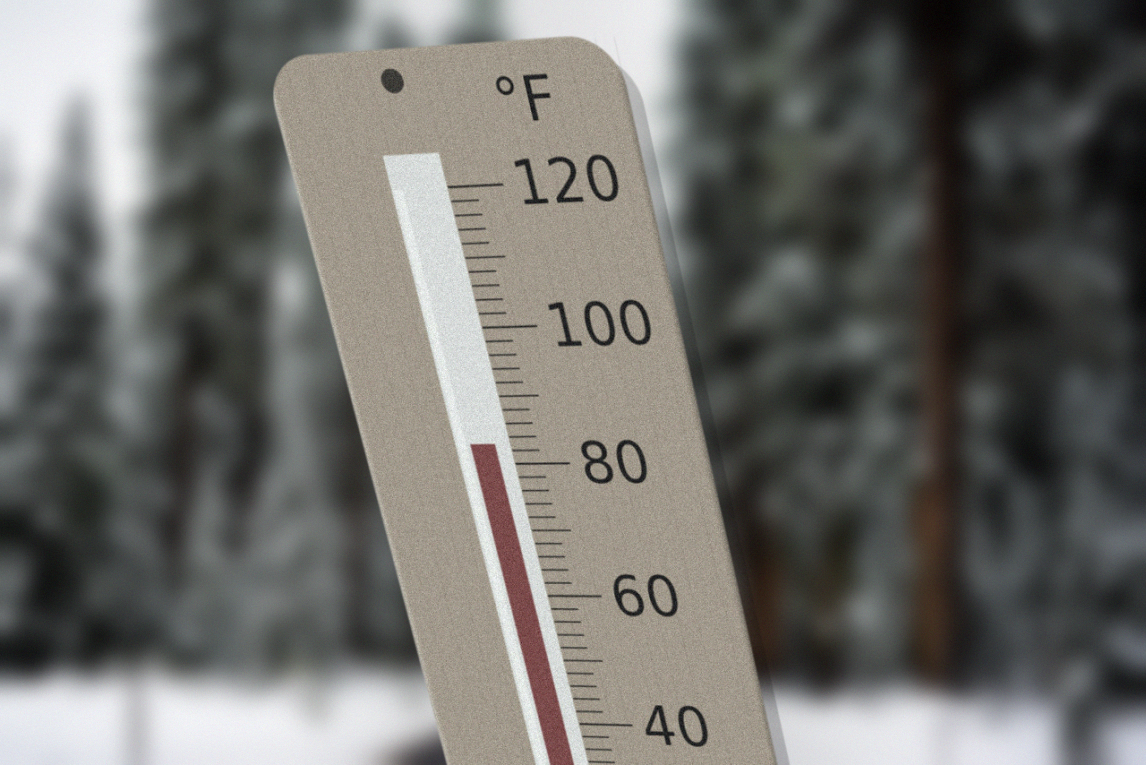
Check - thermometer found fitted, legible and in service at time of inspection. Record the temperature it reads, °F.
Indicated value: 83 °F
